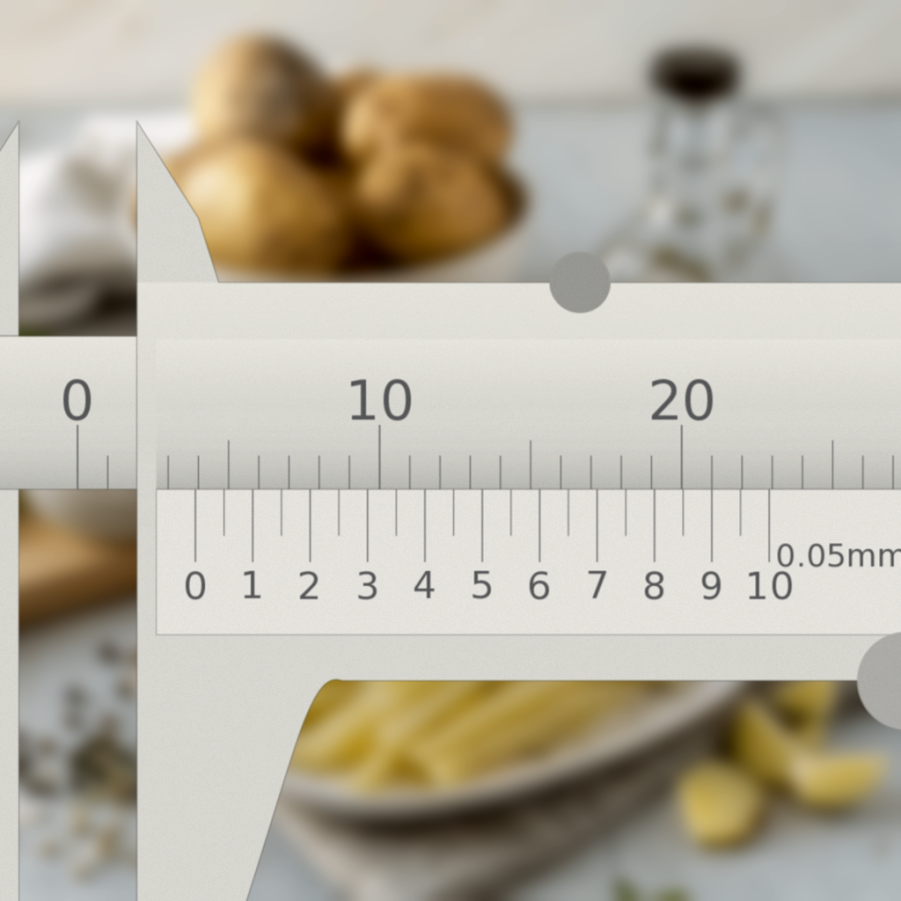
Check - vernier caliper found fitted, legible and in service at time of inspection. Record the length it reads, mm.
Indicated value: 3.90 mm
